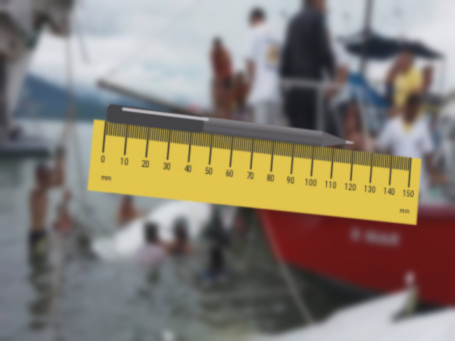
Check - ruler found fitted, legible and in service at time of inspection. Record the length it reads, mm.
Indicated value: 120 mm
